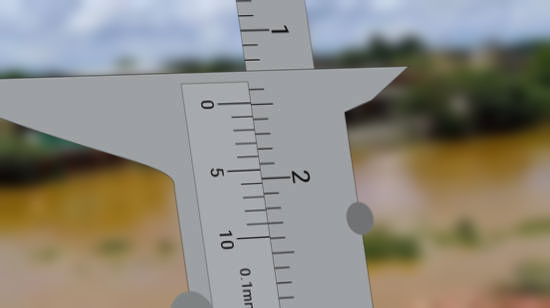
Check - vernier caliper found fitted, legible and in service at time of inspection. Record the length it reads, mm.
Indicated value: 14.9 mm
